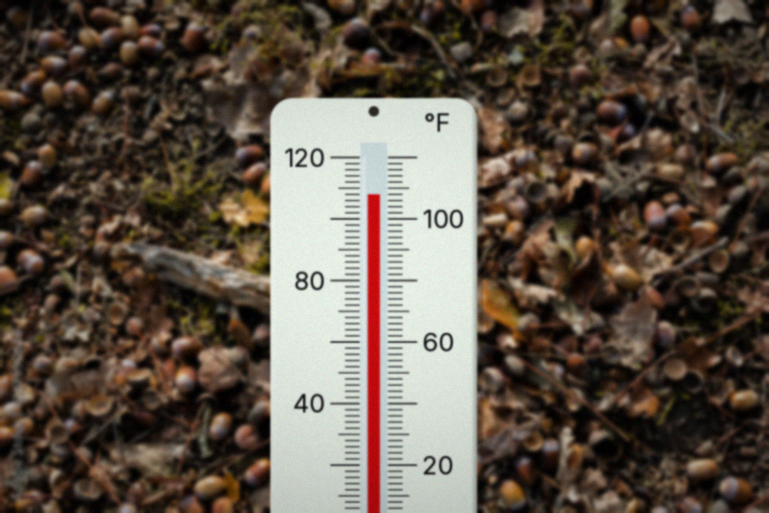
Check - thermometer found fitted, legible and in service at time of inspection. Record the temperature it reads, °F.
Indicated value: 108 °F
